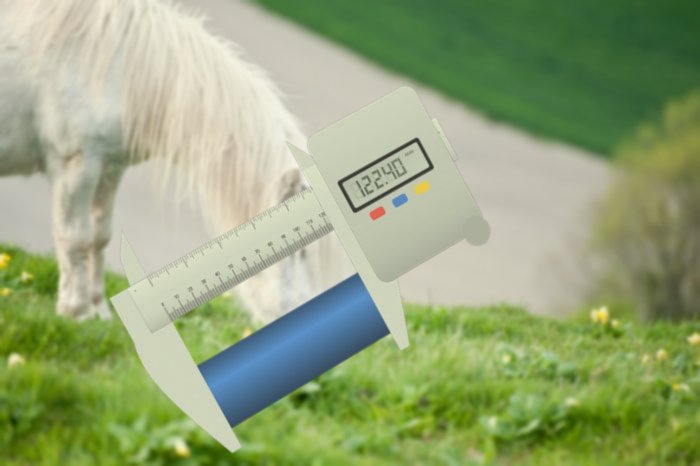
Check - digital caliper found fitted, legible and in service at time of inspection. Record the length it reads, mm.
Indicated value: 122.40 mm
